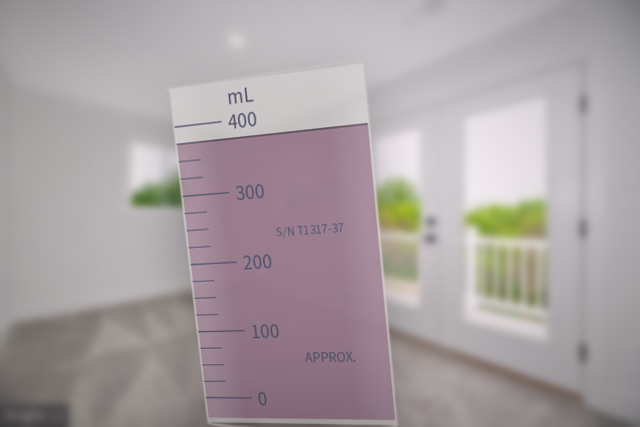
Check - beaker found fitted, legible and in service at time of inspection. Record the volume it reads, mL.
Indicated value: 375 mL
